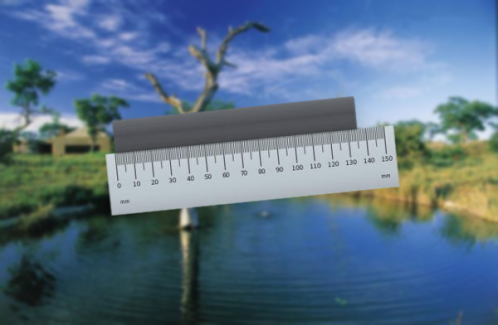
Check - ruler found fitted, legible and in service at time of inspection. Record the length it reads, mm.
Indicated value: 135 mm
